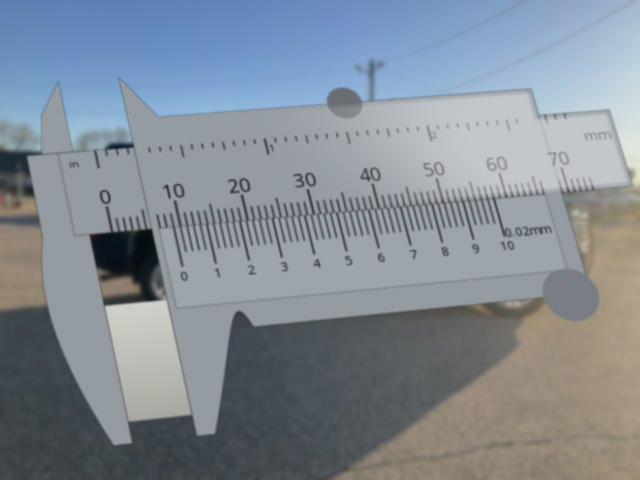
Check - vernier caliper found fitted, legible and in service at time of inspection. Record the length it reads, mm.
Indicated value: 9.0 mm
